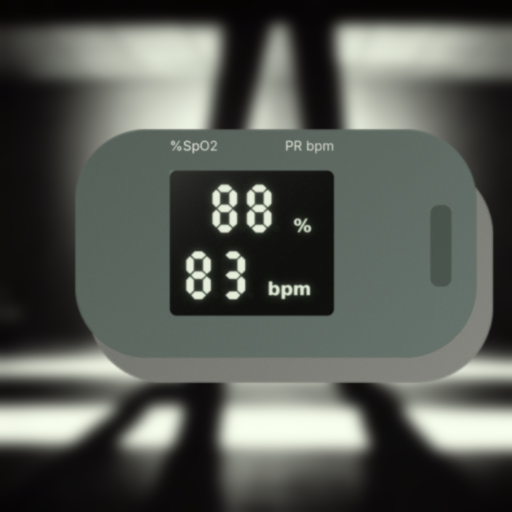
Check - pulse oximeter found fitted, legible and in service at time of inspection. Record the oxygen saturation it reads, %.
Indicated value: 88 %
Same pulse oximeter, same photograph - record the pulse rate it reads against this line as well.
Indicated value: 83 bpm
